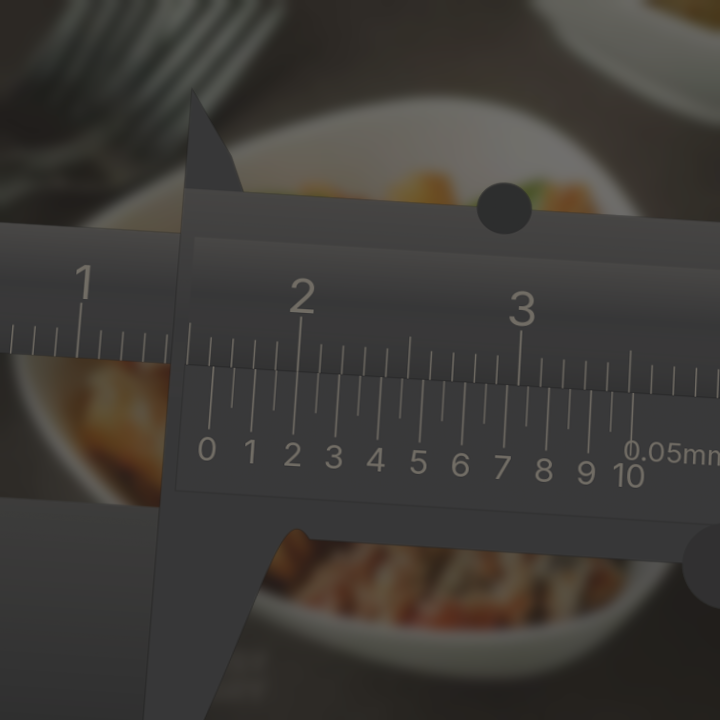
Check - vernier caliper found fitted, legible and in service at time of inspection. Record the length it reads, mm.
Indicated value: 16.2 mm
